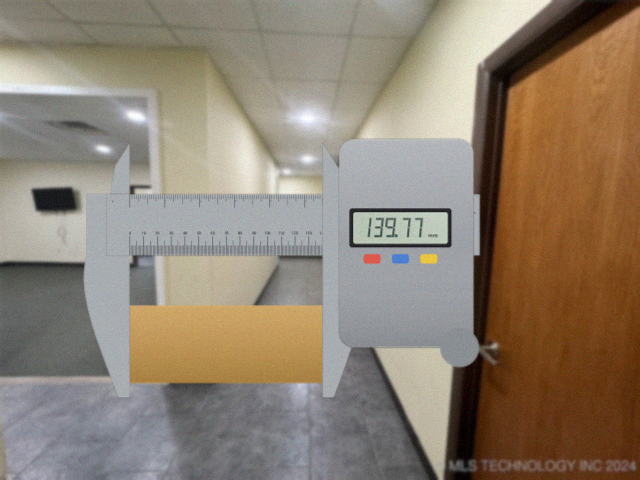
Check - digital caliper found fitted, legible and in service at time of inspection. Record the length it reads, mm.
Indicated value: 139.77 mm
